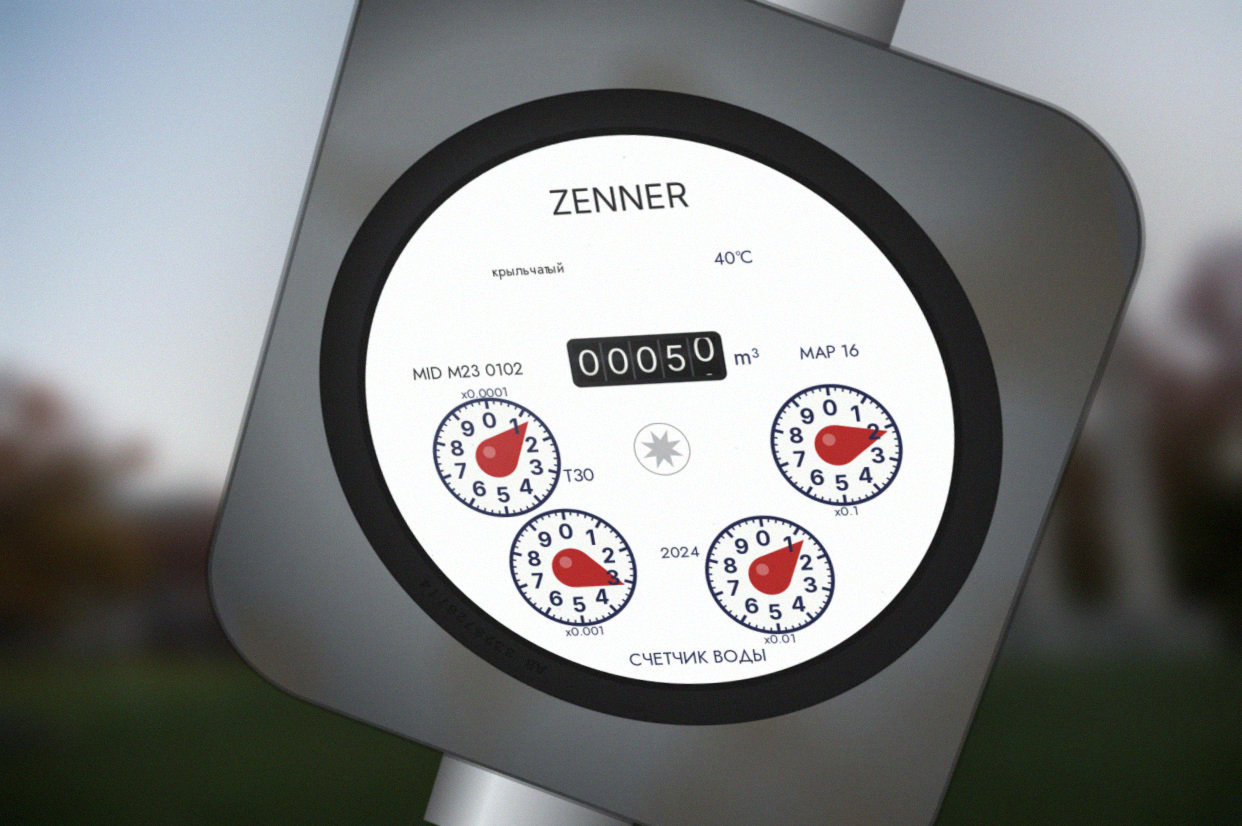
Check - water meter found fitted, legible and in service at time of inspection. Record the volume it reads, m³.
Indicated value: 50.2131 m³
